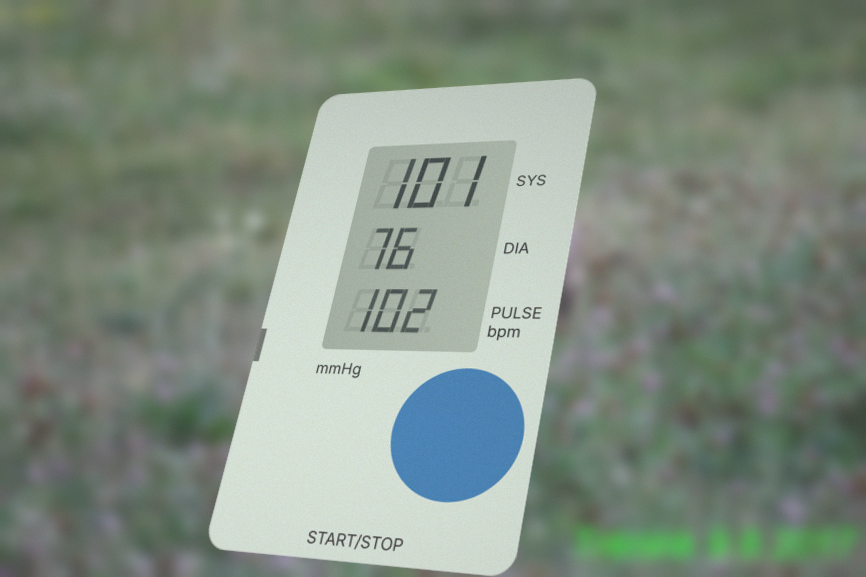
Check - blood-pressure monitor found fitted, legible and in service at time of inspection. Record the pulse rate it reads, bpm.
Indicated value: 102 bpm
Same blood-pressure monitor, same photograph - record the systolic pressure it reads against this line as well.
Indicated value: 101 mmHg
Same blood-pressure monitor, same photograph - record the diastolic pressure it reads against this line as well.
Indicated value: 76 mmHg
